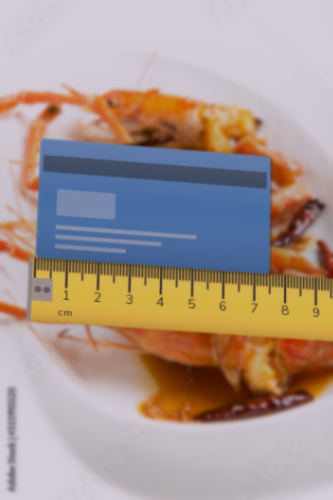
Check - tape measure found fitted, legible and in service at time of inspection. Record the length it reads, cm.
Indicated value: 7.5 cm
